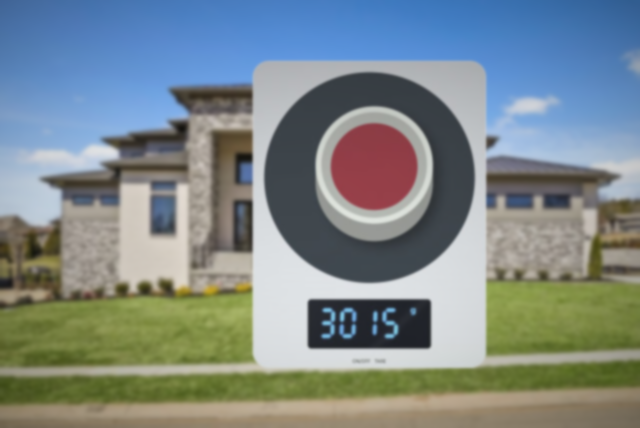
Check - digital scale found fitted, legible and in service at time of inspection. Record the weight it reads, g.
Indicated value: 3015 g
